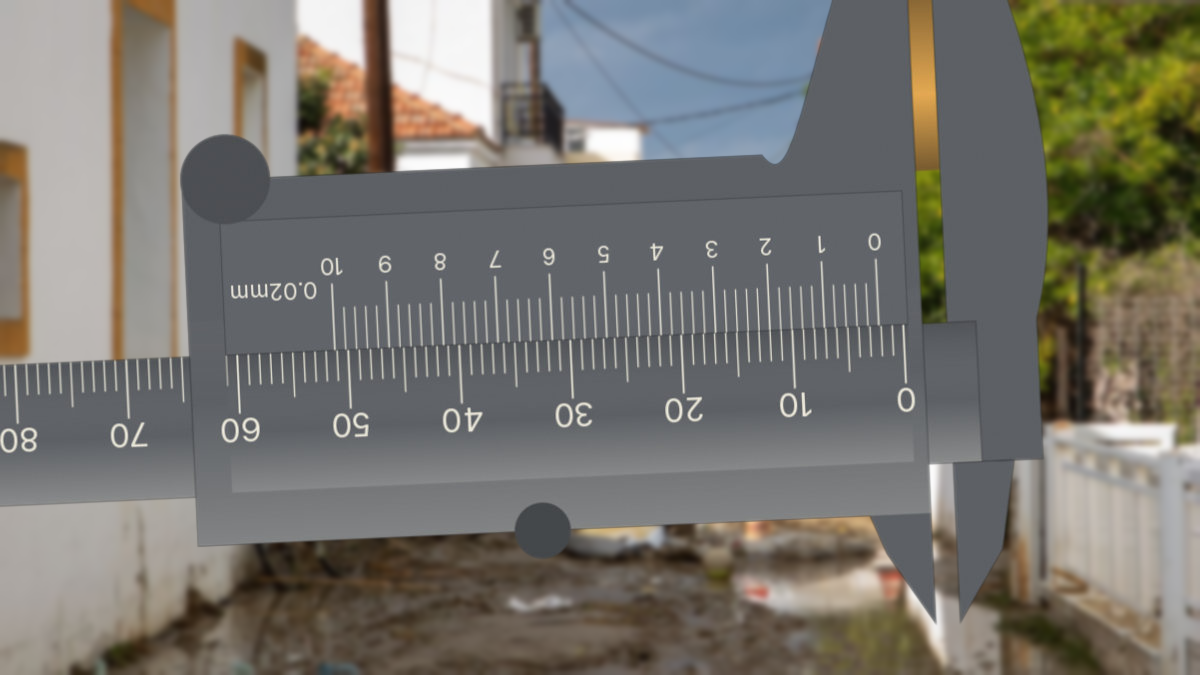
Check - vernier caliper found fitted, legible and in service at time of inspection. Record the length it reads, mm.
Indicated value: 2.2 mm
